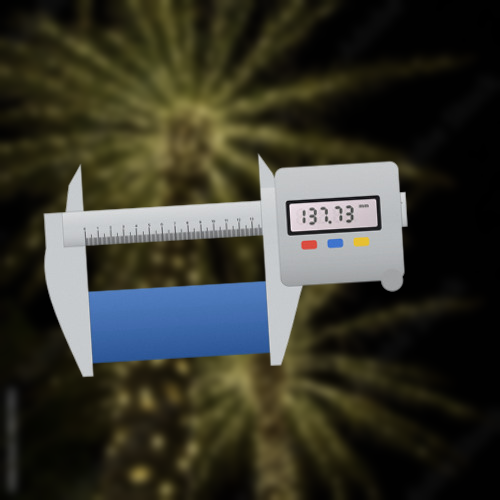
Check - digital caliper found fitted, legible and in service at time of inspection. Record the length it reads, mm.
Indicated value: 137.73 mm
